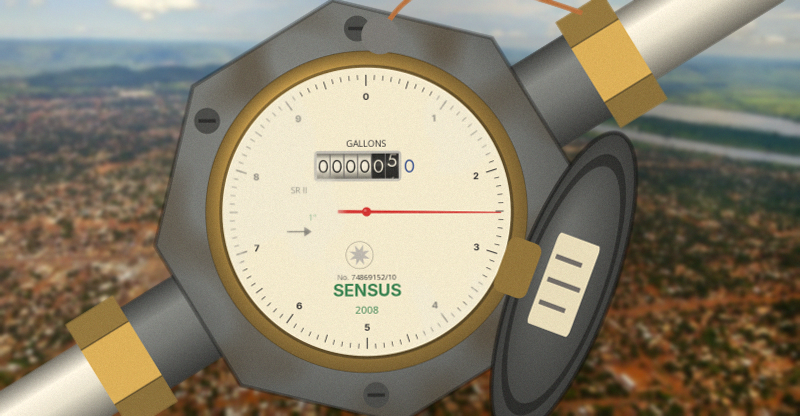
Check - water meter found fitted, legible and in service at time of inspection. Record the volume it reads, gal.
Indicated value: 52.5 gal
